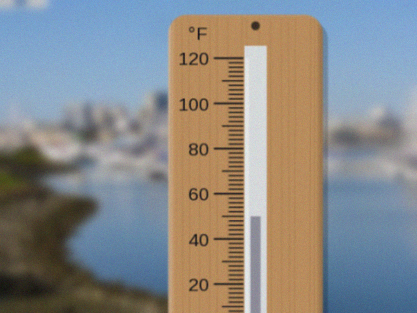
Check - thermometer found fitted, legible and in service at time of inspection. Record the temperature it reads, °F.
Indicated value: 50 °F
